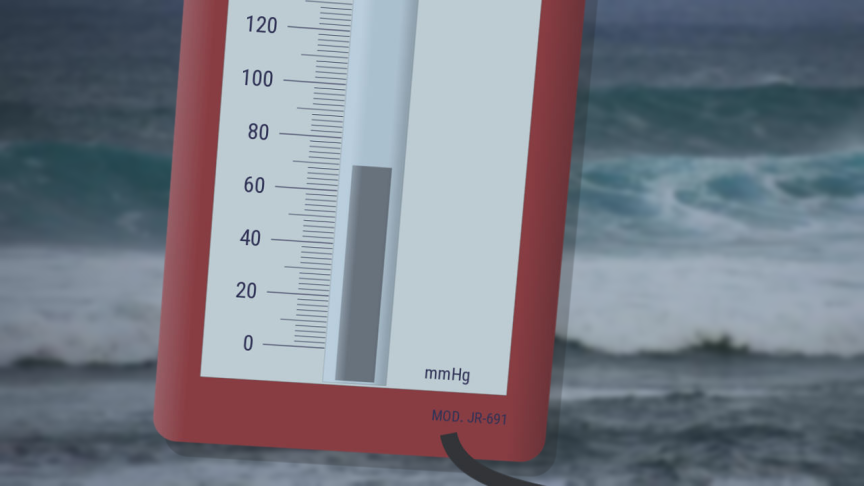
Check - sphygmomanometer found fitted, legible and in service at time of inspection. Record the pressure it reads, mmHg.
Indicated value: 70 mmHg
